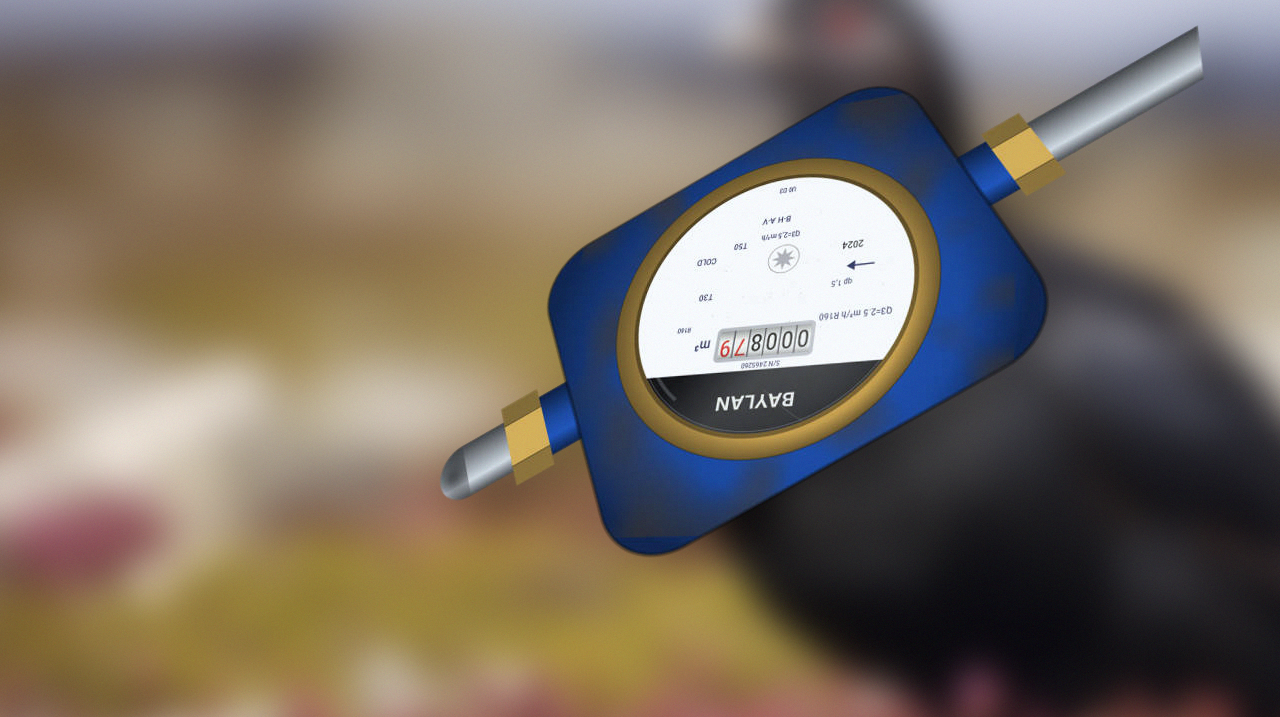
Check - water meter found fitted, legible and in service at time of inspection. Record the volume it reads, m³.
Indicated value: 8.79 m³
